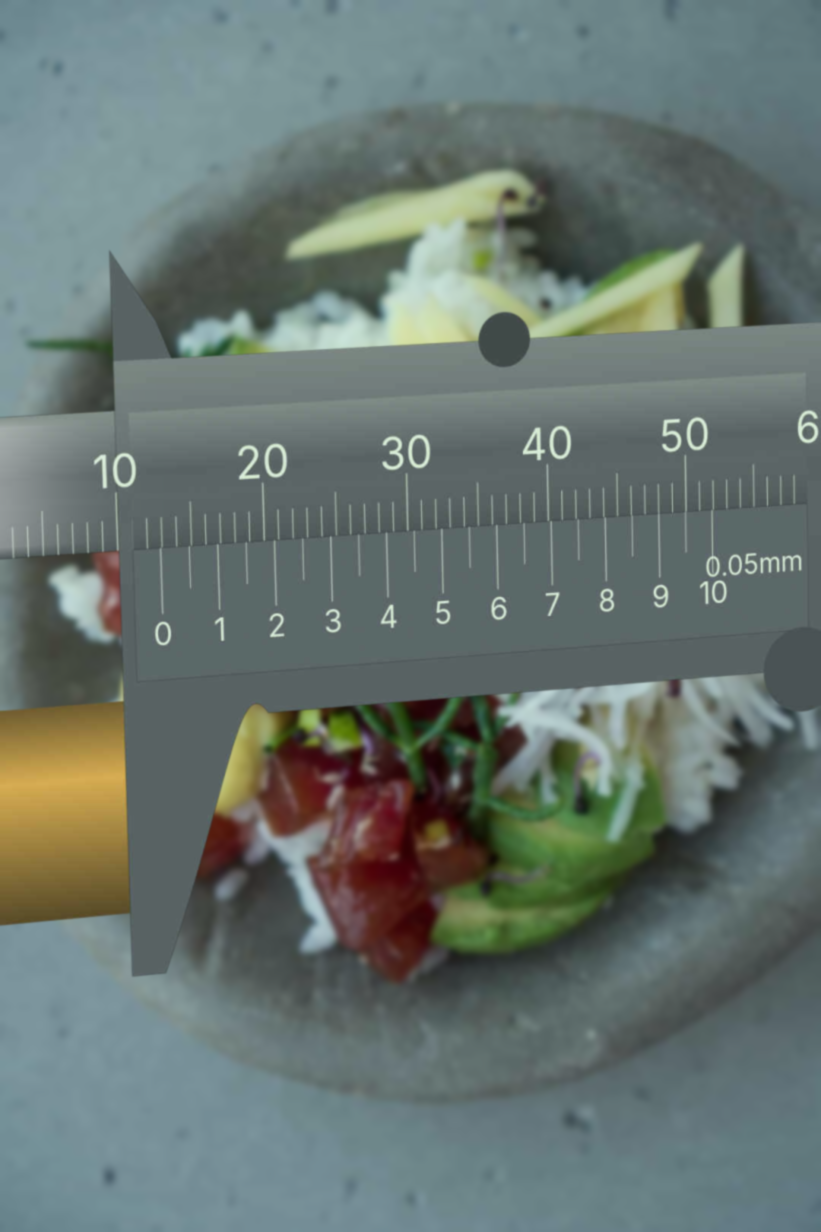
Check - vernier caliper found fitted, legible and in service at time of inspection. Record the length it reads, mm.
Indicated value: 12.9 mm
